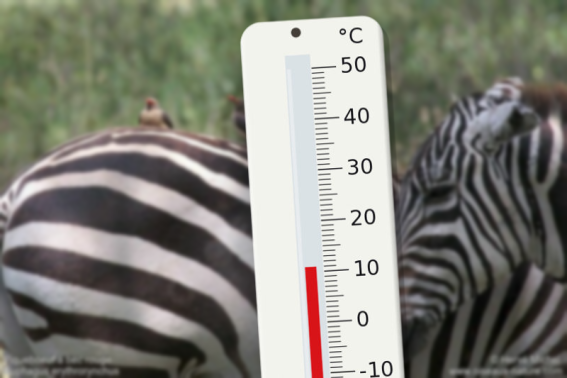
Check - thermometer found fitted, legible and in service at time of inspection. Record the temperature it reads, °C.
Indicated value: 11 °C
